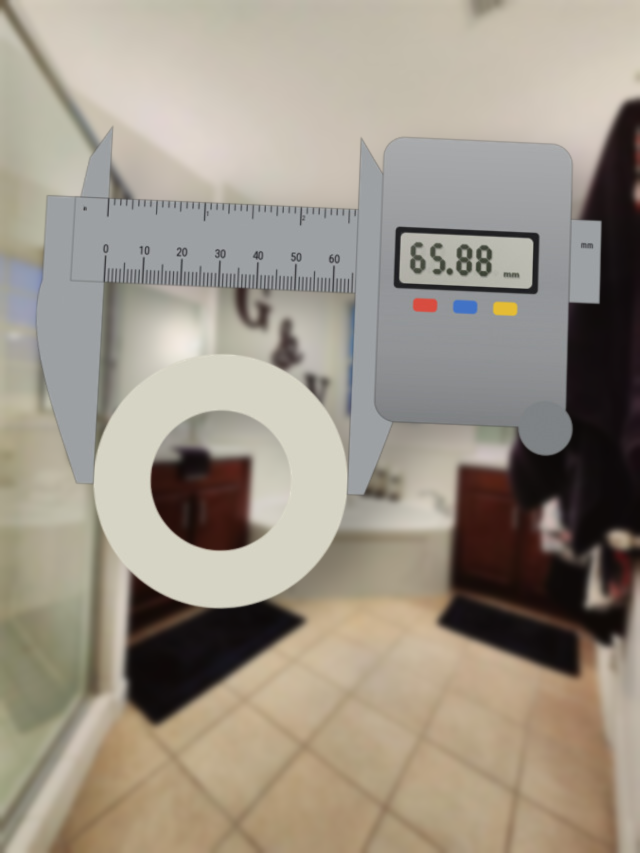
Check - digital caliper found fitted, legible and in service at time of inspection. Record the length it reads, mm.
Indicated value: 65.88 mm
